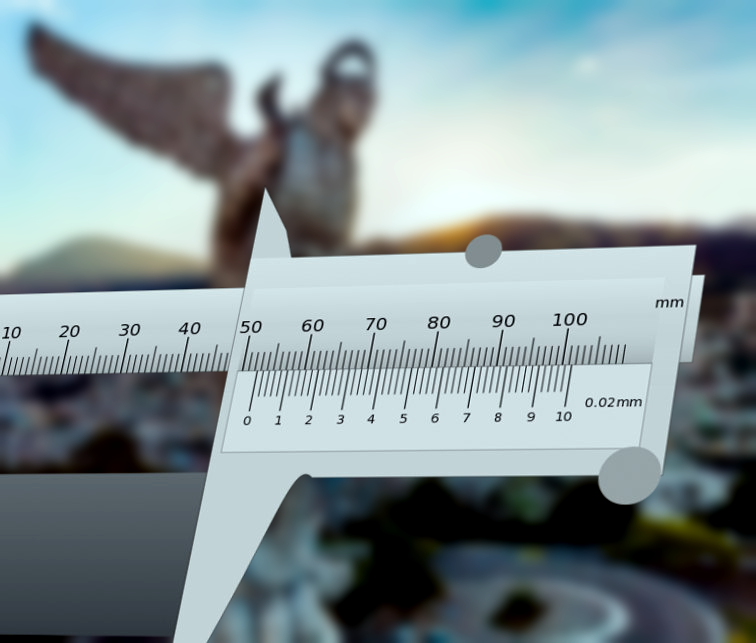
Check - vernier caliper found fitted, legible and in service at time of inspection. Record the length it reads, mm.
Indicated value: 52.4 mm
